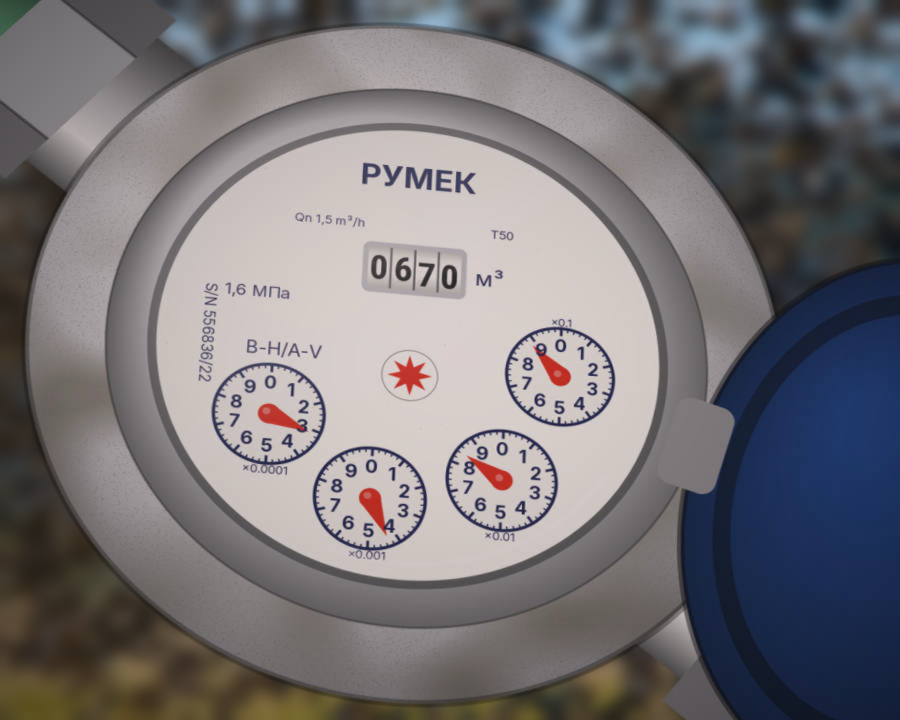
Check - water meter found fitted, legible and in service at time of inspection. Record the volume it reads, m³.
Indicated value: 669.8843 m³
